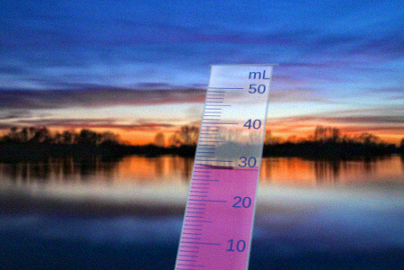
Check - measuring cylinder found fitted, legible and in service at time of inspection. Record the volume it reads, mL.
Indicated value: 28 mL
